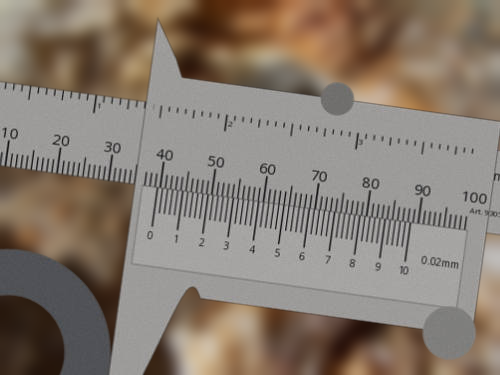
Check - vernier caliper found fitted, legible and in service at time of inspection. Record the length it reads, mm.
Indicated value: 39.5 mm
